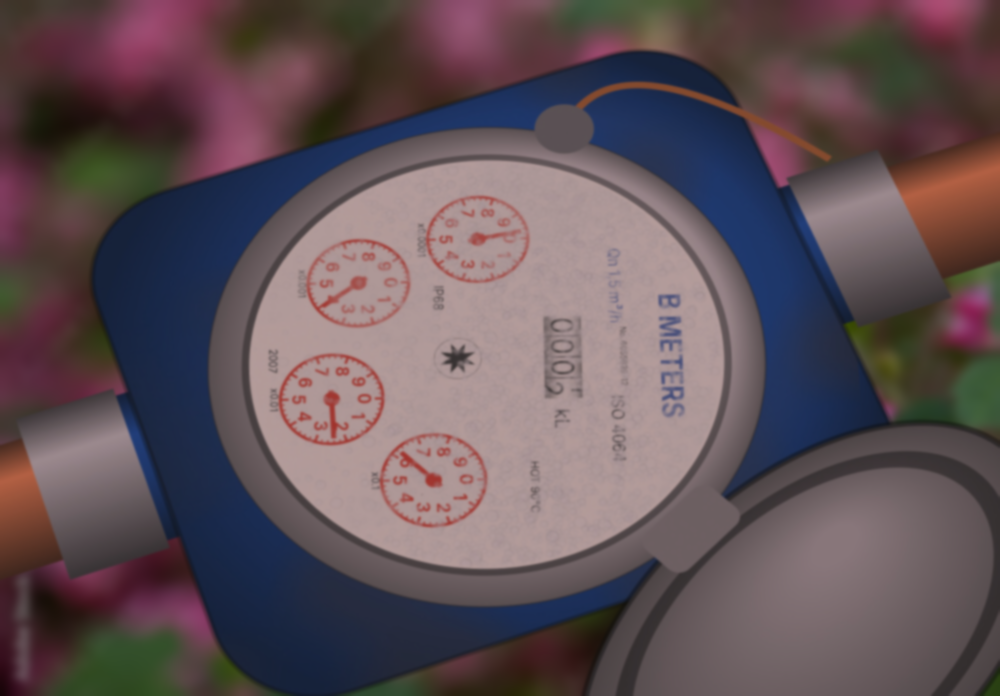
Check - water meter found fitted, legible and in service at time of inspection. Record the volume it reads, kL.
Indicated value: 1.6239 kL
